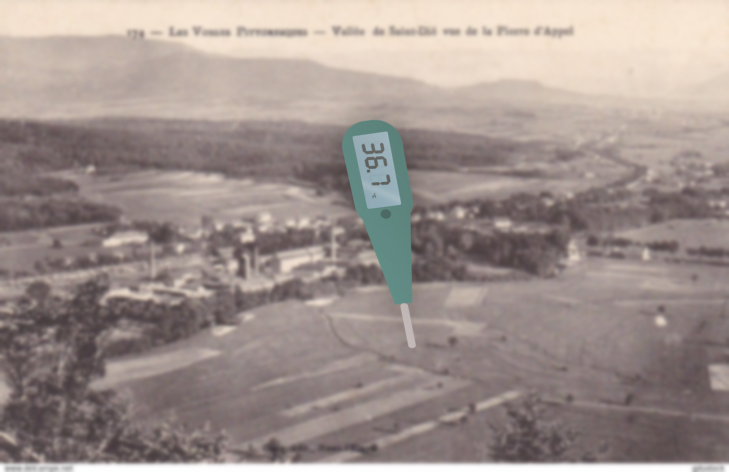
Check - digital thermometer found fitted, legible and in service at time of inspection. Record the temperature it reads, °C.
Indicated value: 36.7 °C
